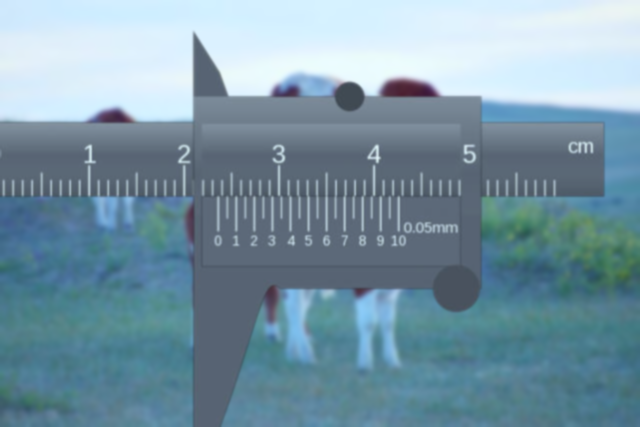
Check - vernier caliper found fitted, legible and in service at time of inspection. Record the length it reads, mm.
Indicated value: 23.6 mm
